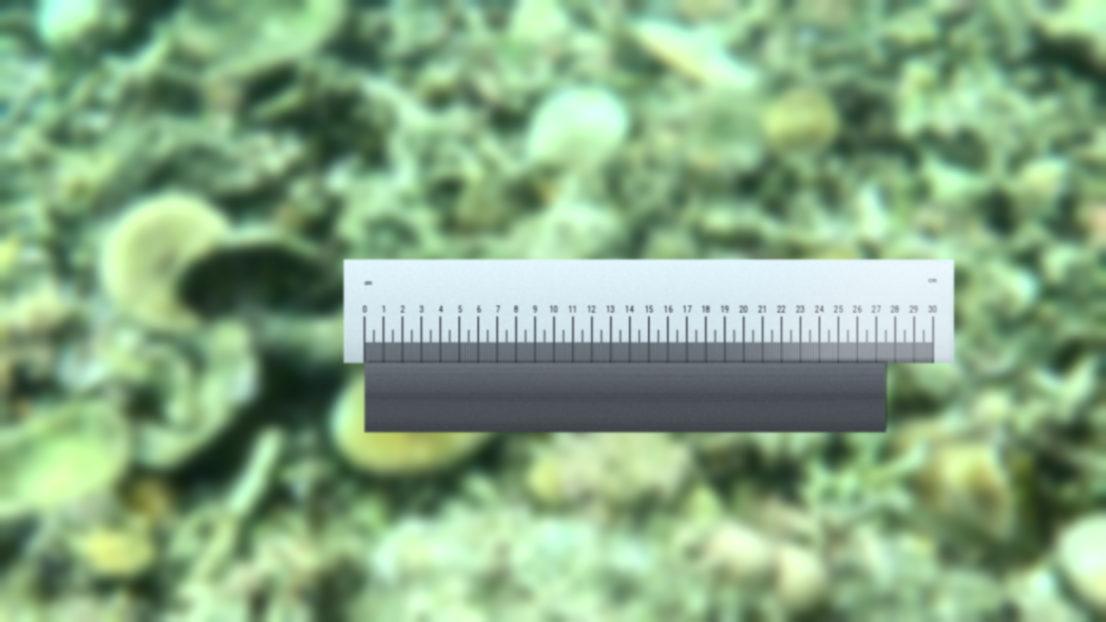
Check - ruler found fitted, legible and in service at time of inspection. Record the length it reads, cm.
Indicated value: 27.5 cm
